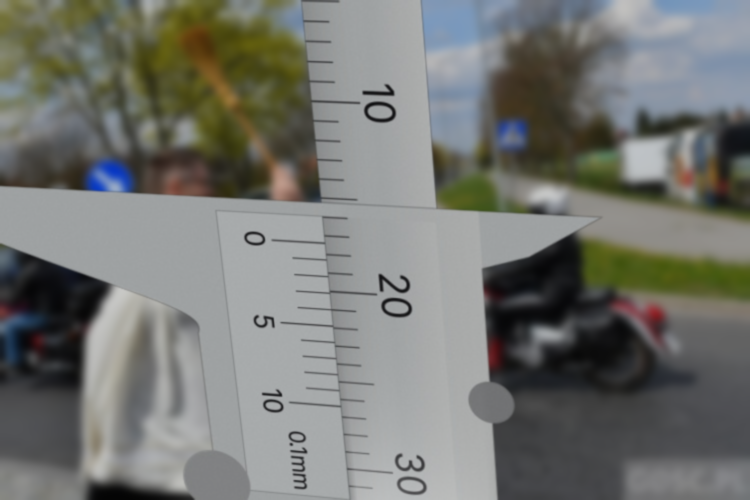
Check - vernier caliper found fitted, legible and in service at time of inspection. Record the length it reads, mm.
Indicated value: 17.4 mm
